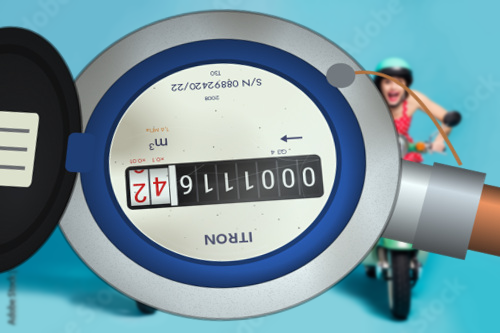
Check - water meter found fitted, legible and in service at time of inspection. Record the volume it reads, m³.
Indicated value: 1116.42 m³
